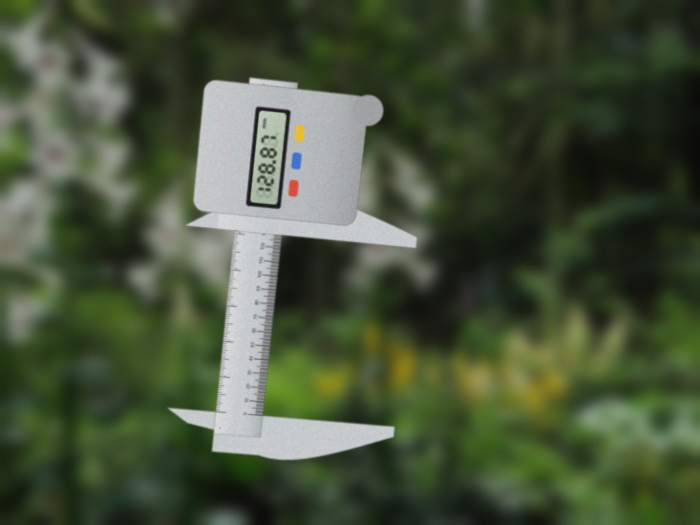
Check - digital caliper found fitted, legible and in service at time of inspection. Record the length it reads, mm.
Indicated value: 128.87 mm
